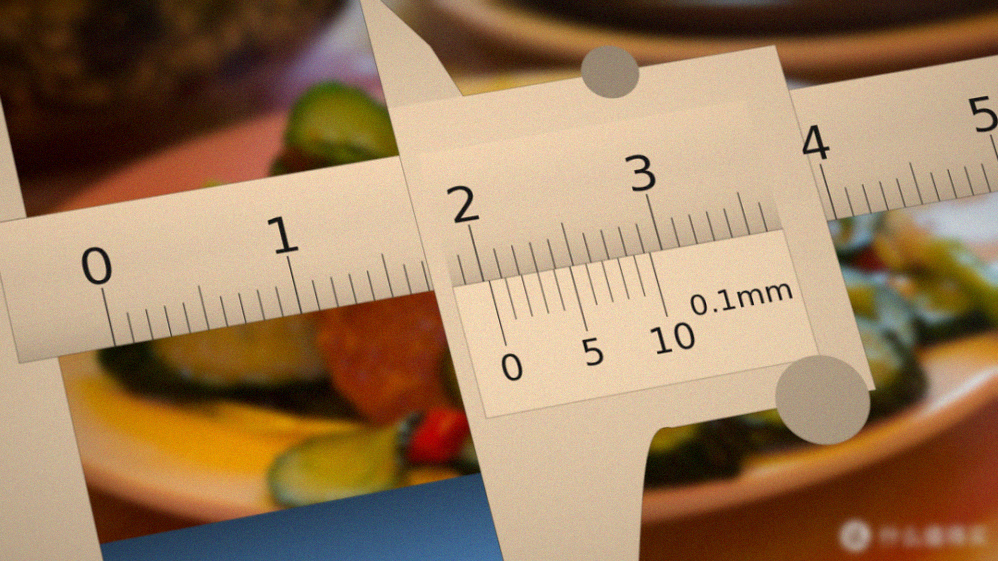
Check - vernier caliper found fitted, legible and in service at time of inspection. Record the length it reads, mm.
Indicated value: 20.3 mm
